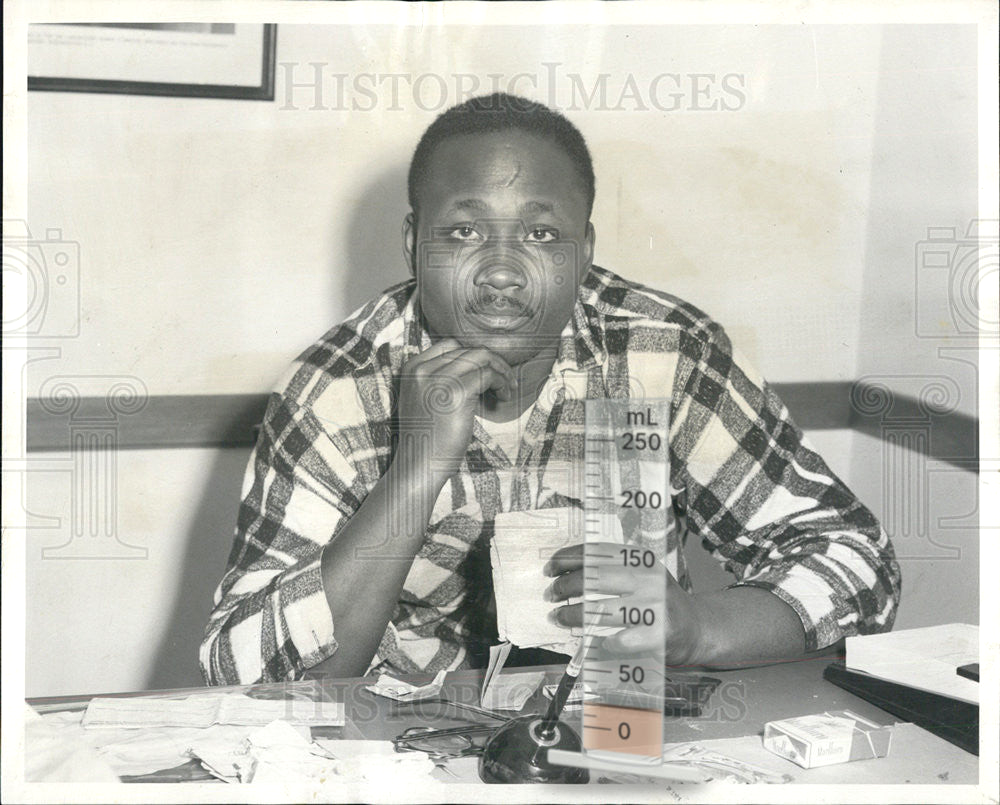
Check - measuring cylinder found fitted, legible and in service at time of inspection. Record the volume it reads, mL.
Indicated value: 20 mL
